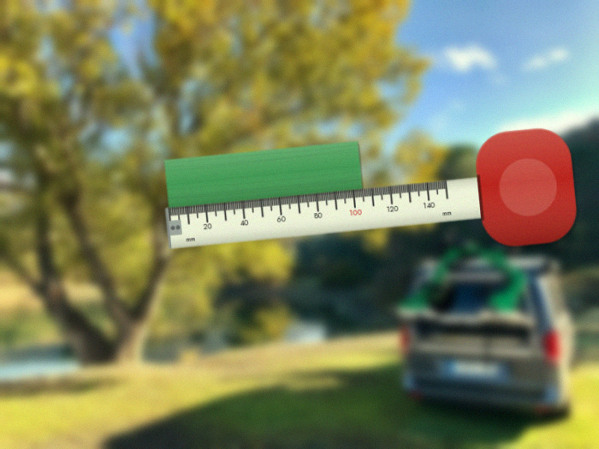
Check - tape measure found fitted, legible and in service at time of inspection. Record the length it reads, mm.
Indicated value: 105 mm
